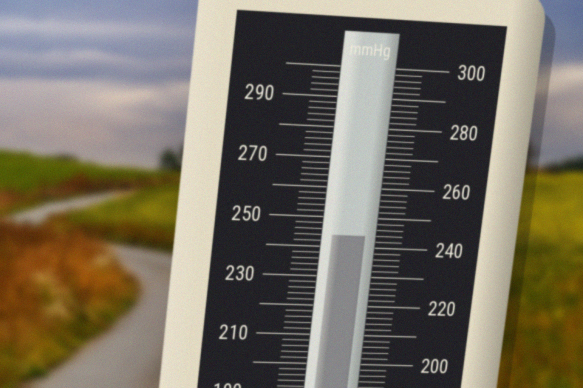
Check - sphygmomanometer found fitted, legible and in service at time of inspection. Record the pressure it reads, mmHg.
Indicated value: 244 mmHg
